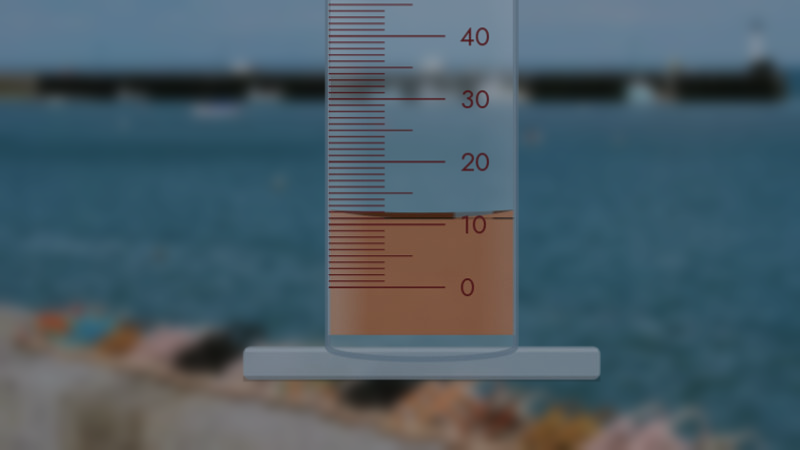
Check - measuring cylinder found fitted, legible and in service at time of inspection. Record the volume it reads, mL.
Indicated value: 11 mL
